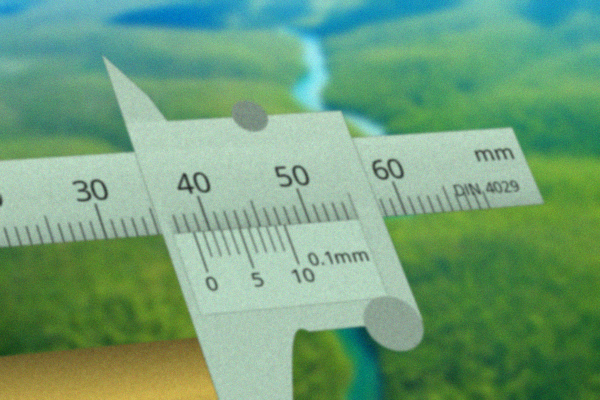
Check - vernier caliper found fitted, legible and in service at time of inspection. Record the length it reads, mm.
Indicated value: 38.4 mm
